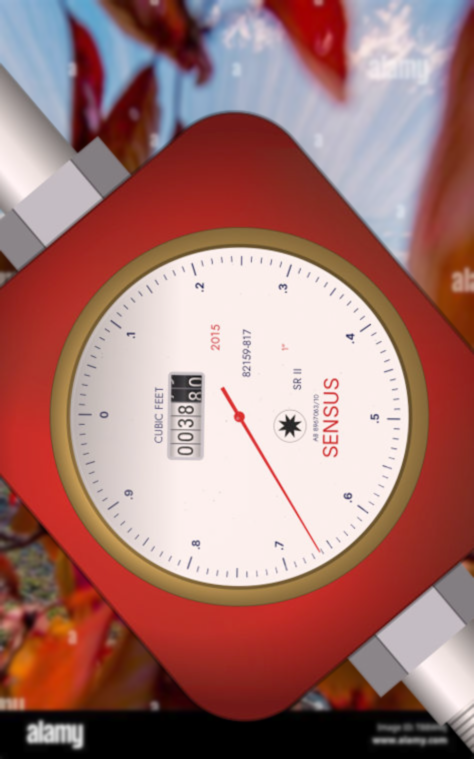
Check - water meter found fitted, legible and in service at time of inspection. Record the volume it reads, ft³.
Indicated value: 3879.66 ft³
